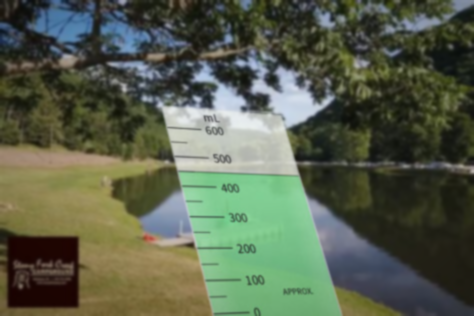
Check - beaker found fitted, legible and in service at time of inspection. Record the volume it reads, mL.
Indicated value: 450 mL
